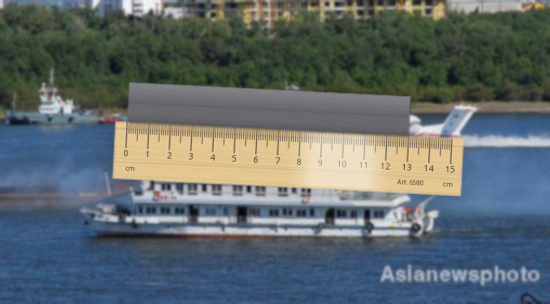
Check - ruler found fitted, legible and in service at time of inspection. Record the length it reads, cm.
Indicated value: 13 cm
